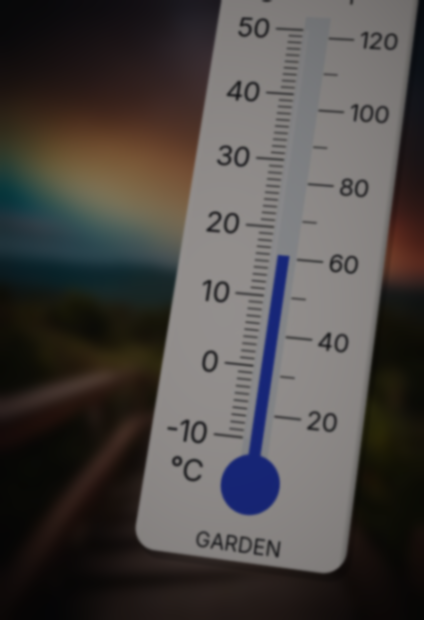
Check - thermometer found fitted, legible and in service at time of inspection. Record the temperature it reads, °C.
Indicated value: 16 °C
